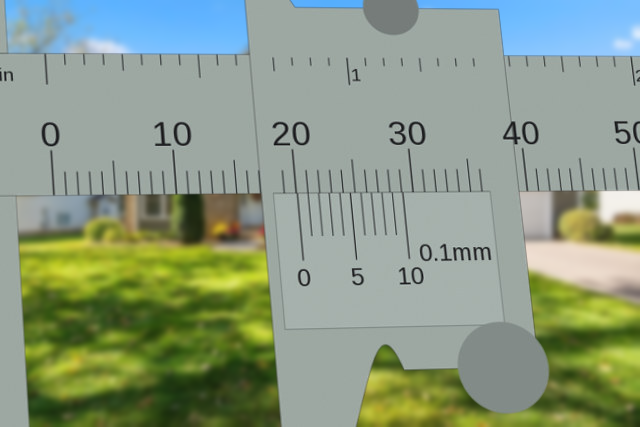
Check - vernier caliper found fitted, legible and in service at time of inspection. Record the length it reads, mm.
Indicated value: 20.1 mm
